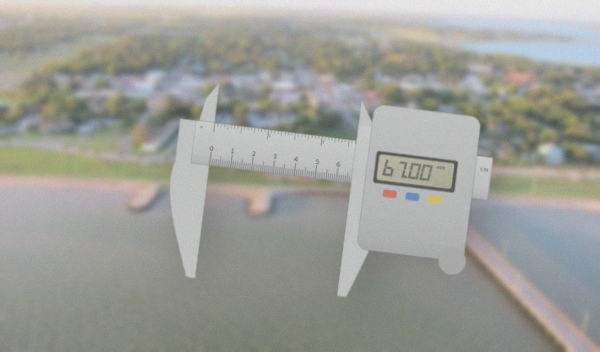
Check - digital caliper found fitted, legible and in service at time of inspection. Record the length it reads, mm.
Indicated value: 67.00 mm
